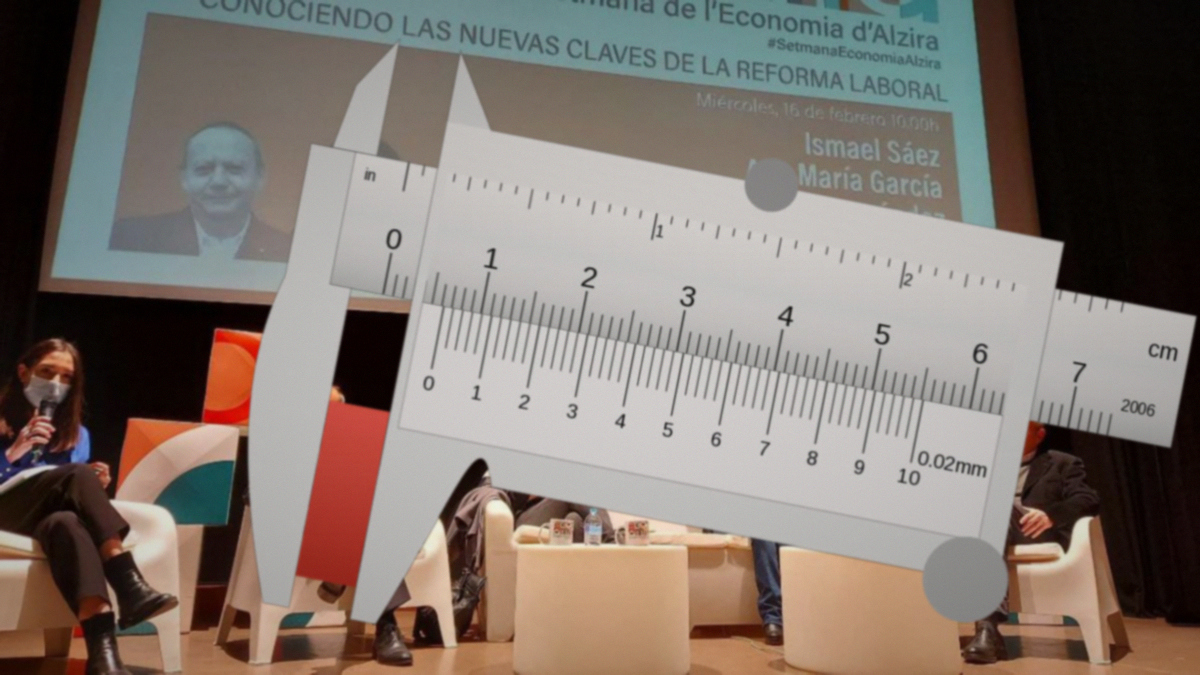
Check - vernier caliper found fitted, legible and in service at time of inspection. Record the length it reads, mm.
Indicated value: 6.2 mm
